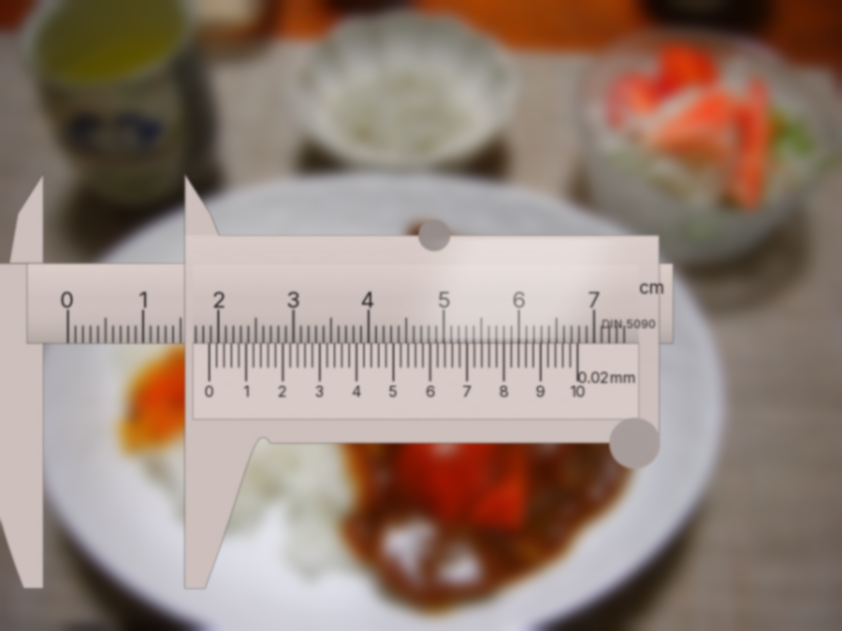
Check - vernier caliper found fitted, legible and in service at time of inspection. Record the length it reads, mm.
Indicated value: 18.8 mm
